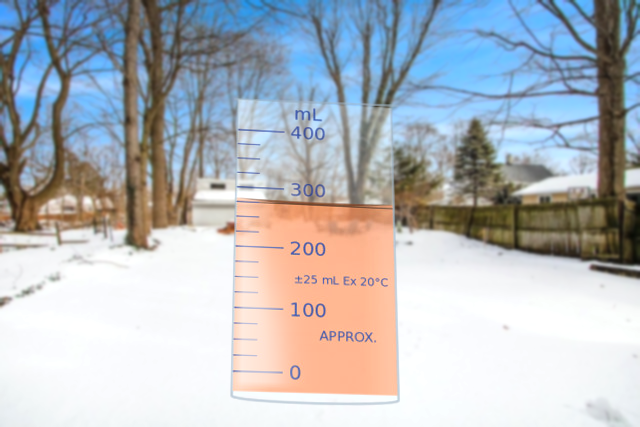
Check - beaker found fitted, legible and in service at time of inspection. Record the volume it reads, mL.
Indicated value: 275 mL
